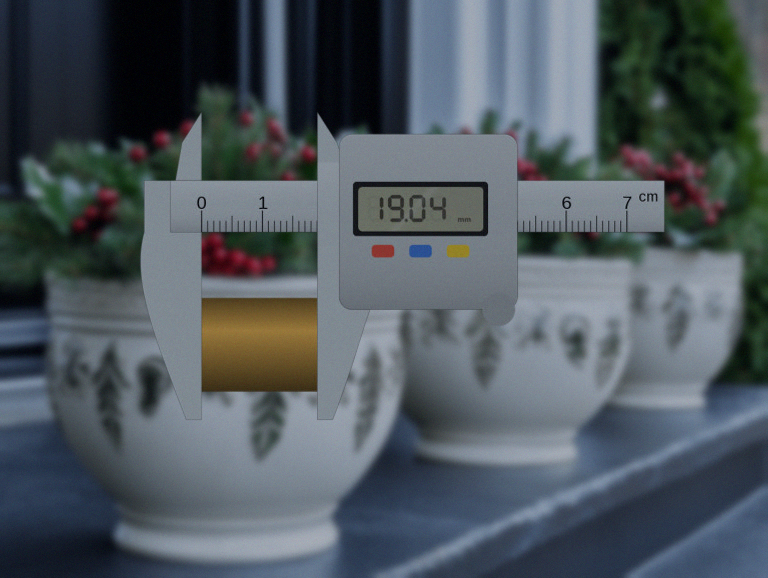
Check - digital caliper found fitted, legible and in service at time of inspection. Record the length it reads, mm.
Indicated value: 19.04 mm
